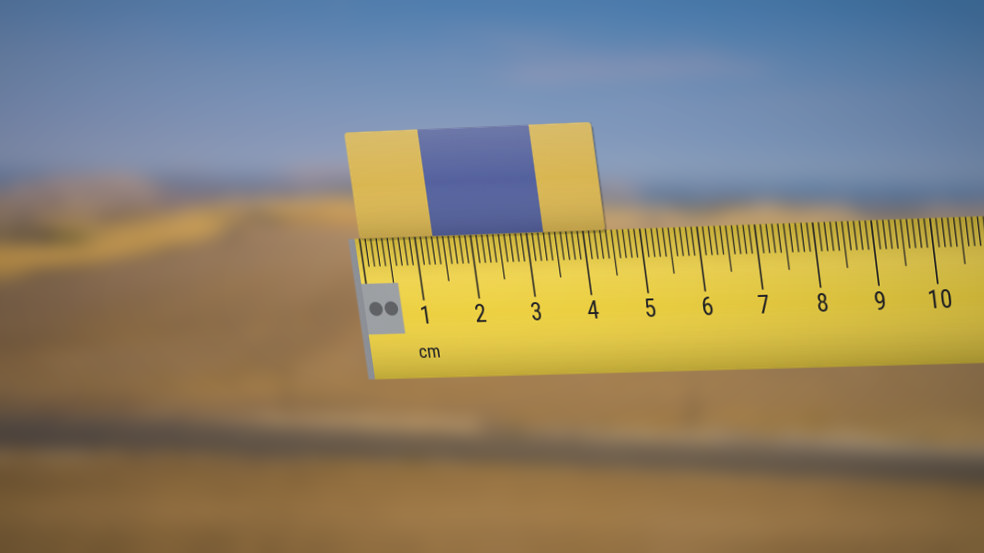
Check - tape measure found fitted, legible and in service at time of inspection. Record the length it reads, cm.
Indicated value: 4.4 cm
